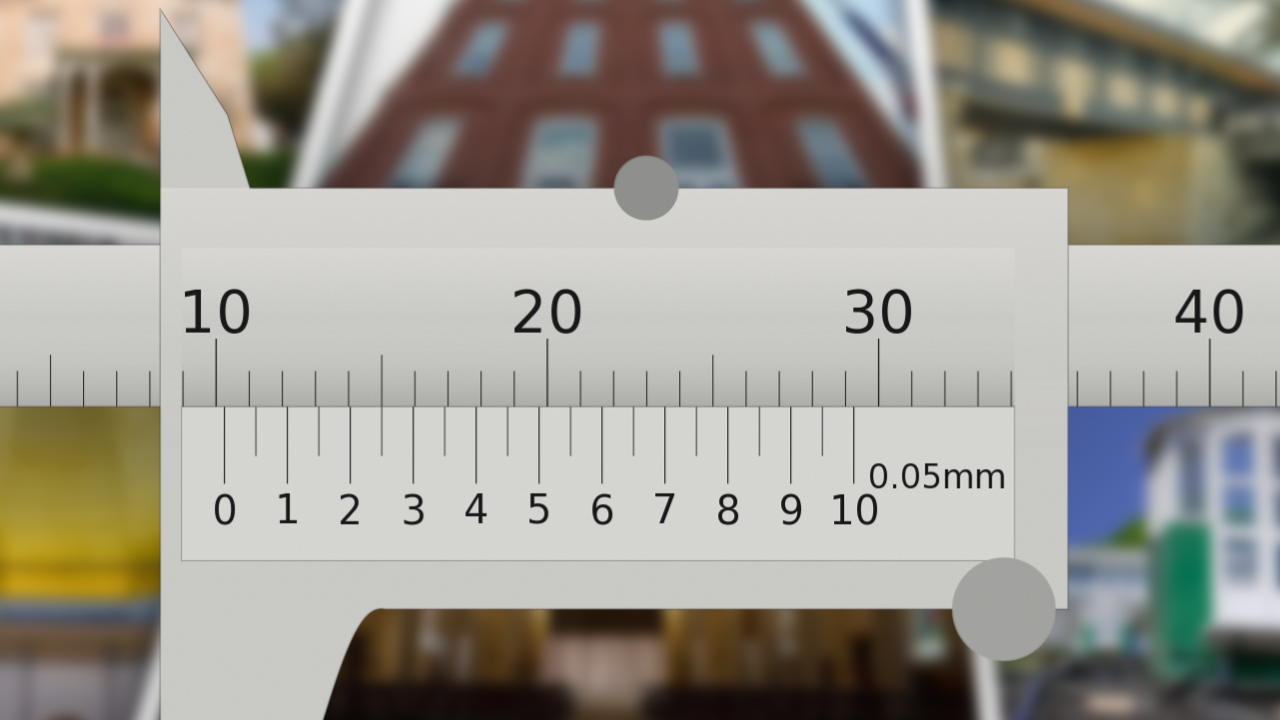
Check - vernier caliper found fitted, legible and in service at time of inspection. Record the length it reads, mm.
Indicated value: 10.25 mm
